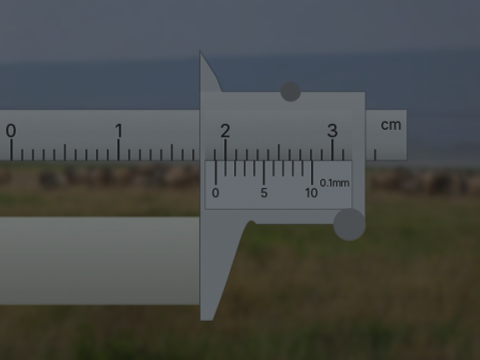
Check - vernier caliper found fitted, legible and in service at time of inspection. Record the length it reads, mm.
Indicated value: 19.1 mm
